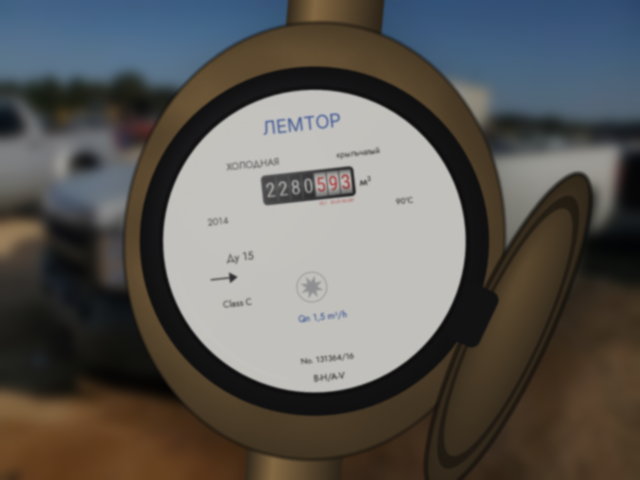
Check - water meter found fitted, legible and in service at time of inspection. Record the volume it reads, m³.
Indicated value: 2280.593 m³
